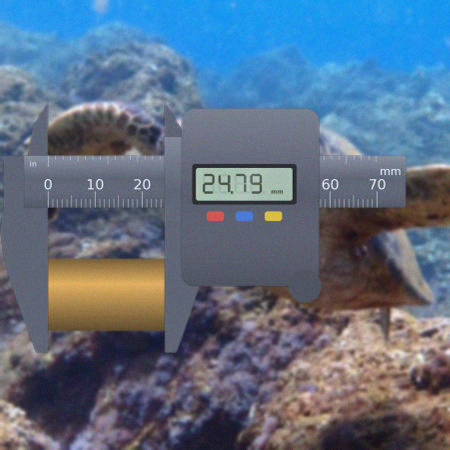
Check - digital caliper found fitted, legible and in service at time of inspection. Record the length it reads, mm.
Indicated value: 24.79 mm
